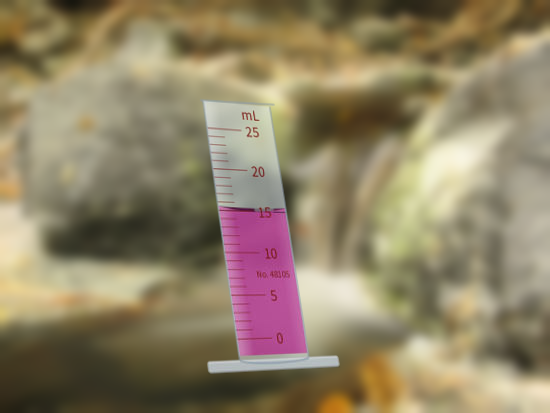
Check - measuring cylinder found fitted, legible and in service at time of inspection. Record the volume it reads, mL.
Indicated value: 15 mL
